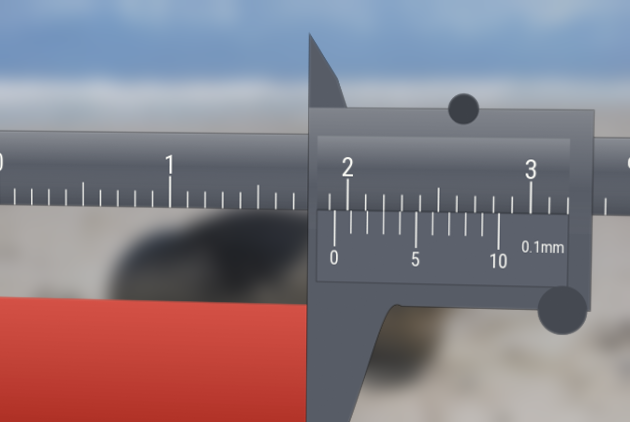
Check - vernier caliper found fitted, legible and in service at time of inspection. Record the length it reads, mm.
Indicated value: 19.3 mm
